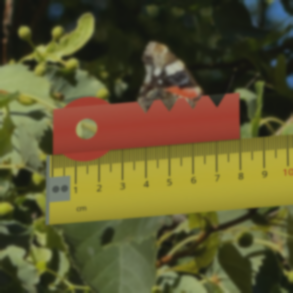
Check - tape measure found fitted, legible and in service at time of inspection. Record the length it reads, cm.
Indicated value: 8 cm
